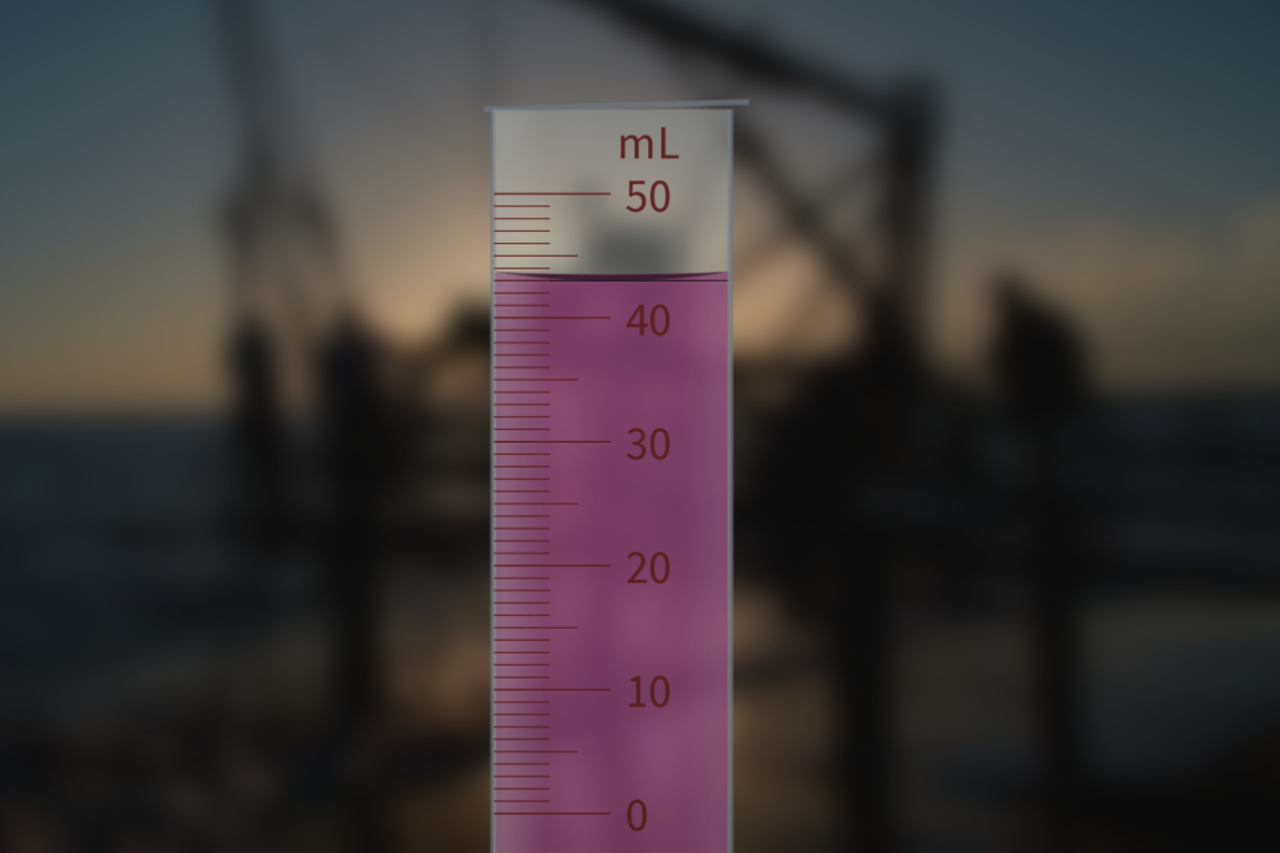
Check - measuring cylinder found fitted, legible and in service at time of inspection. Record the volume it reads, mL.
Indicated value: 43 mL
